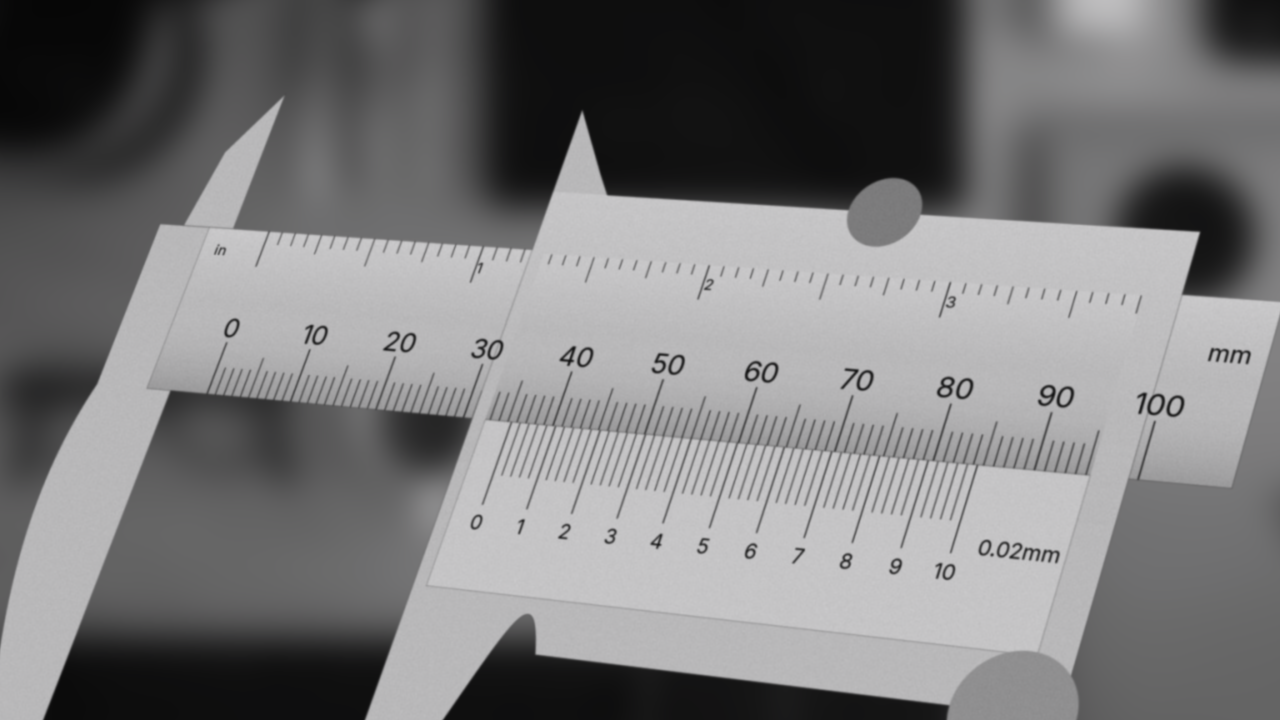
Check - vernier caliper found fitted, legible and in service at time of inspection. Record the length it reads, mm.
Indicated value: 35.4 mm
